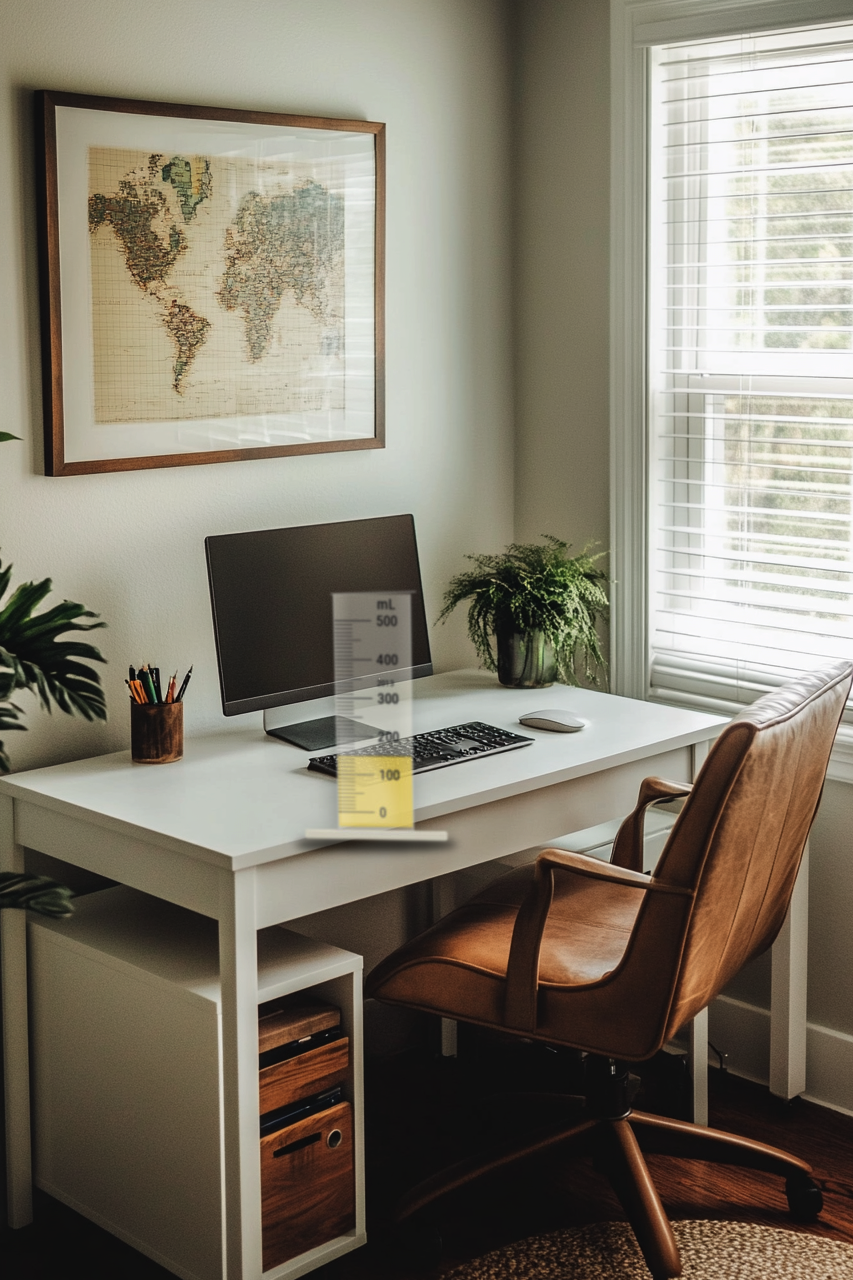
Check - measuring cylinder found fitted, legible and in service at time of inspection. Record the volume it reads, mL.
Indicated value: 150 mL
